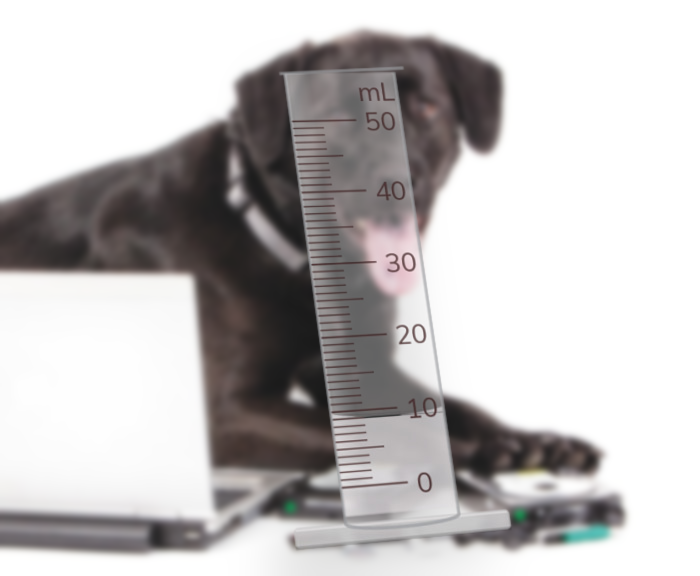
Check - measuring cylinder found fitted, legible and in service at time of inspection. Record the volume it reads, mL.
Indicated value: 9 mL
